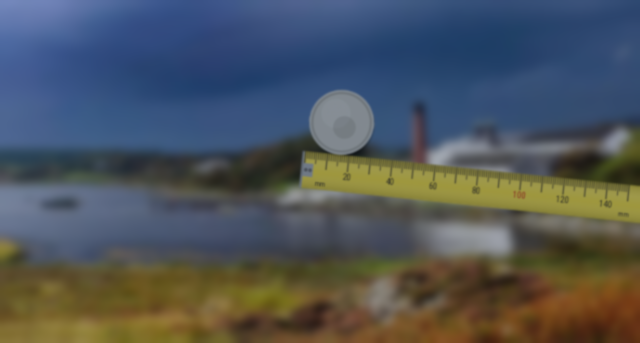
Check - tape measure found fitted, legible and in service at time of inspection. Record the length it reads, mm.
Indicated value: 30 mm
